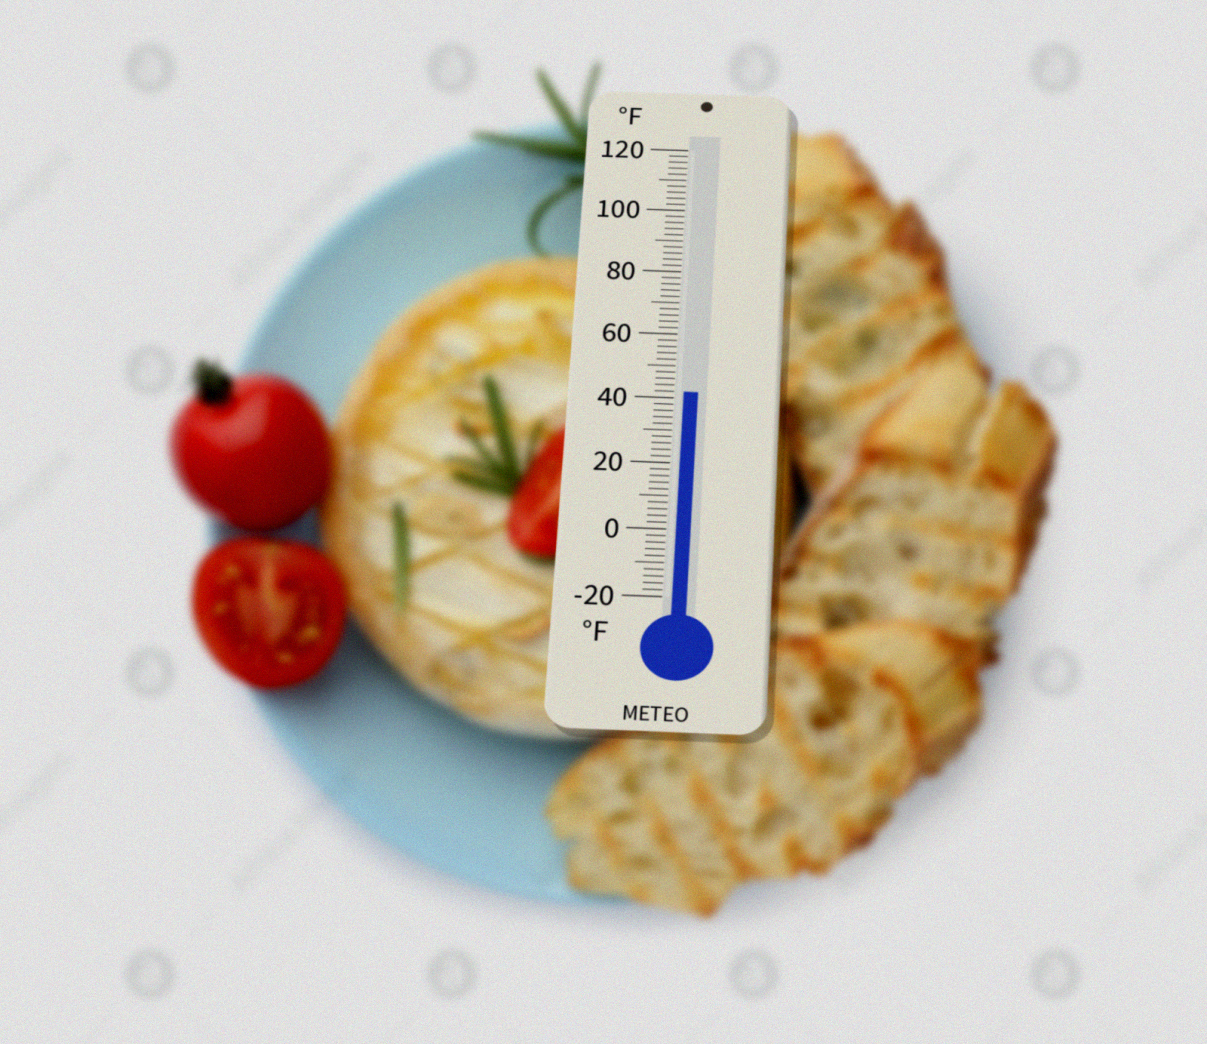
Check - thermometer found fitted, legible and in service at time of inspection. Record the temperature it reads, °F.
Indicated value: 42 °F
